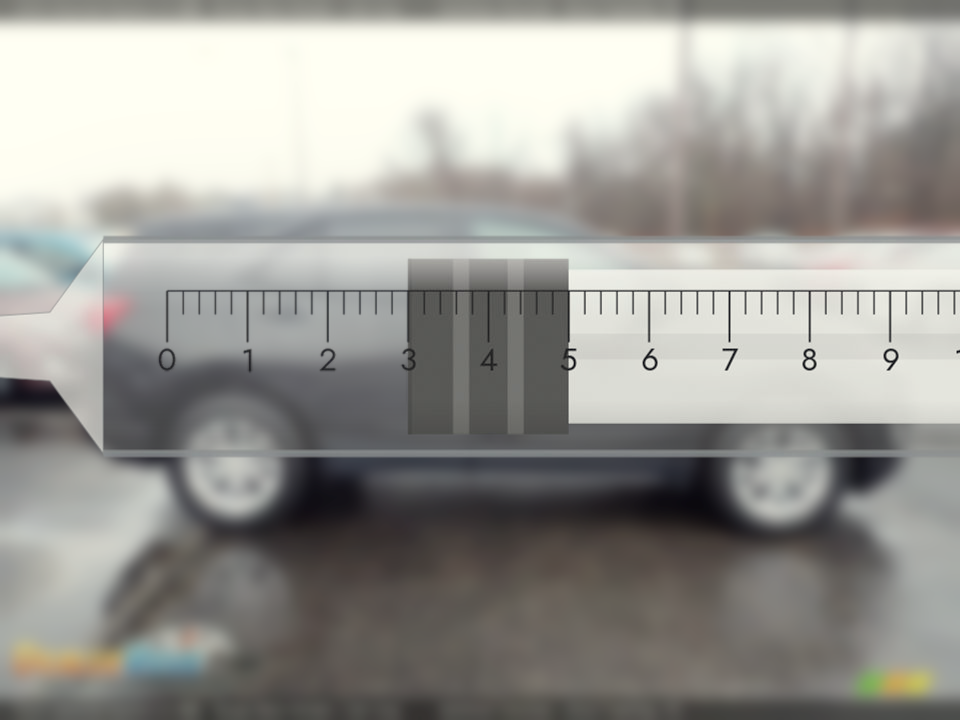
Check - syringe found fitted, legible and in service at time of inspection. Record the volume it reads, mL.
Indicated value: 3 mL
